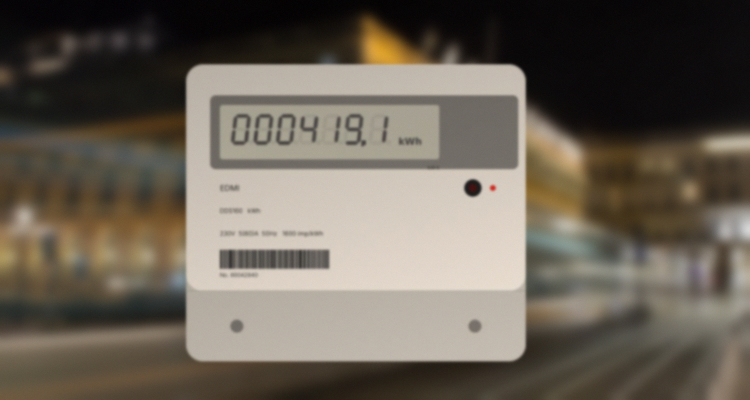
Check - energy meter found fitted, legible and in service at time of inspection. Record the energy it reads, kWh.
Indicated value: 419.1 kWh
